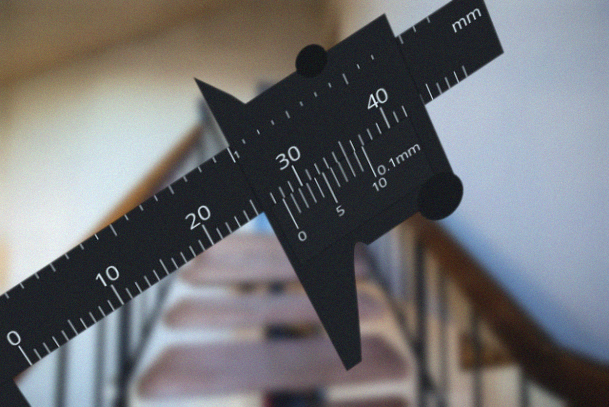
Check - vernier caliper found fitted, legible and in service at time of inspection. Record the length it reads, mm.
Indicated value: 27.8 mm
